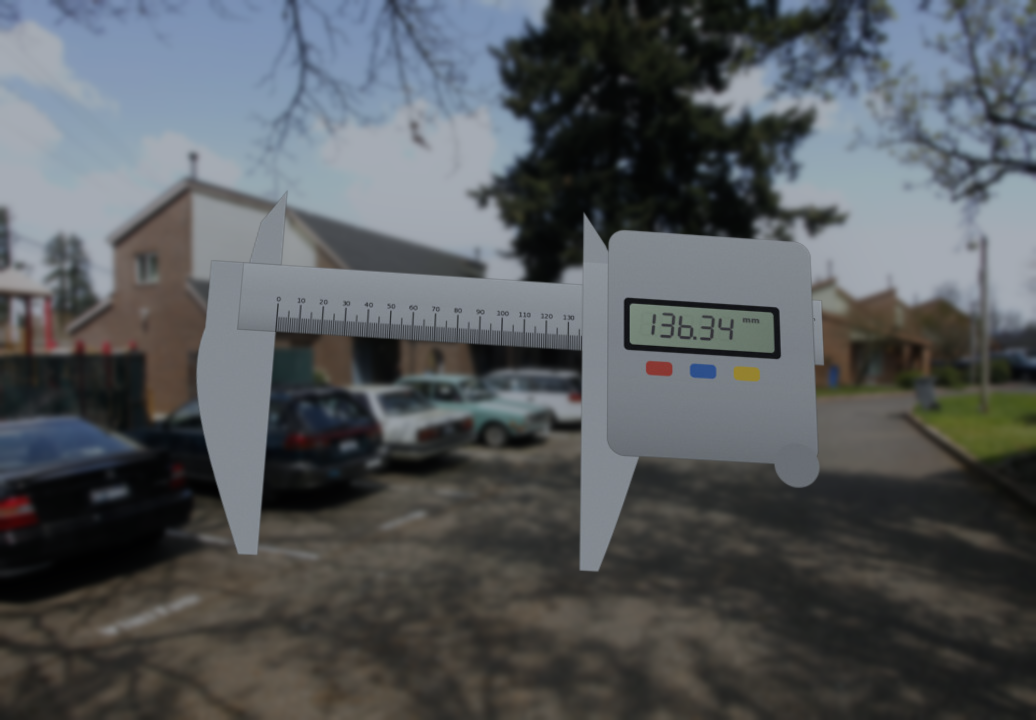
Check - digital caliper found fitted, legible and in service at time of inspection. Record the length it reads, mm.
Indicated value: 136.34 mm
